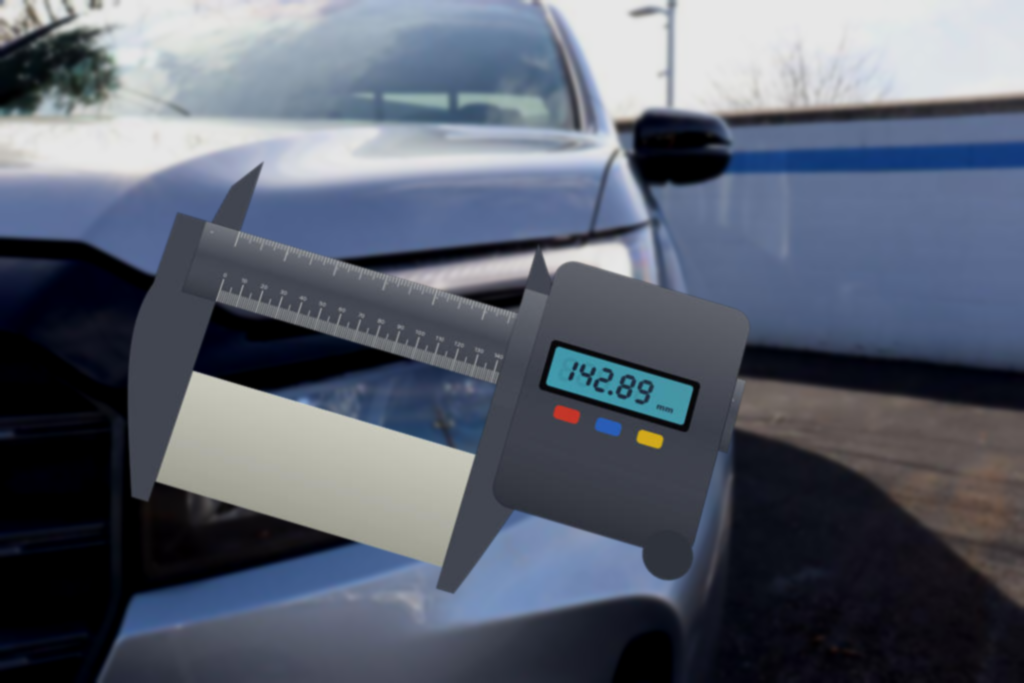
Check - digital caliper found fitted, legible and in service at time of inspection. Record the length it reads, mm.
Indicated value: 142.89 mm
